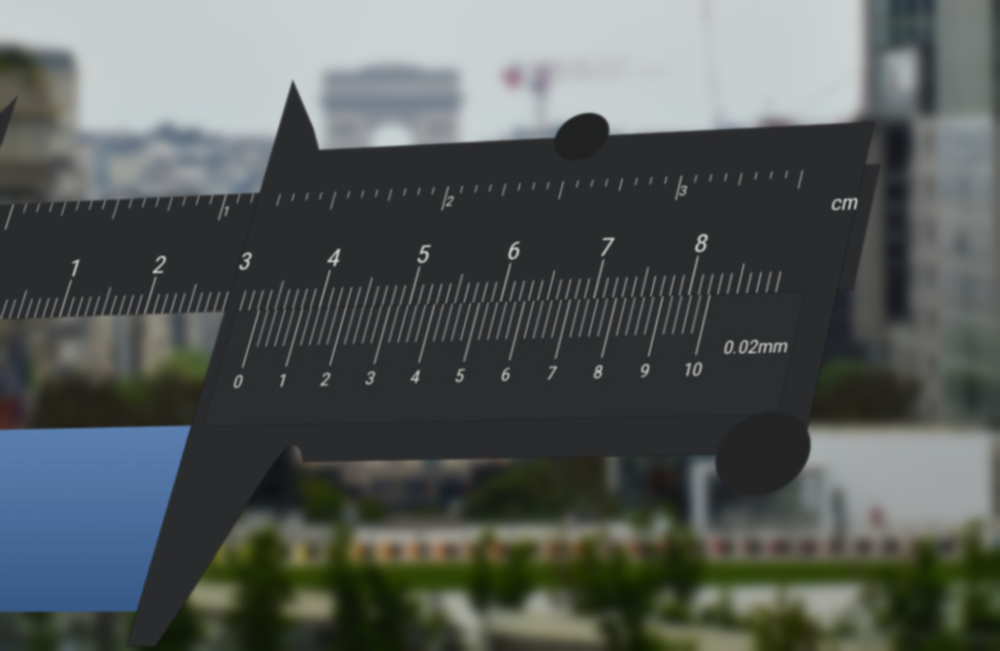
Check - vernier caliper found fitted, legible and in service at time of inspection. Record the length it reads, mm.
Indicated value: 33.2 mm
